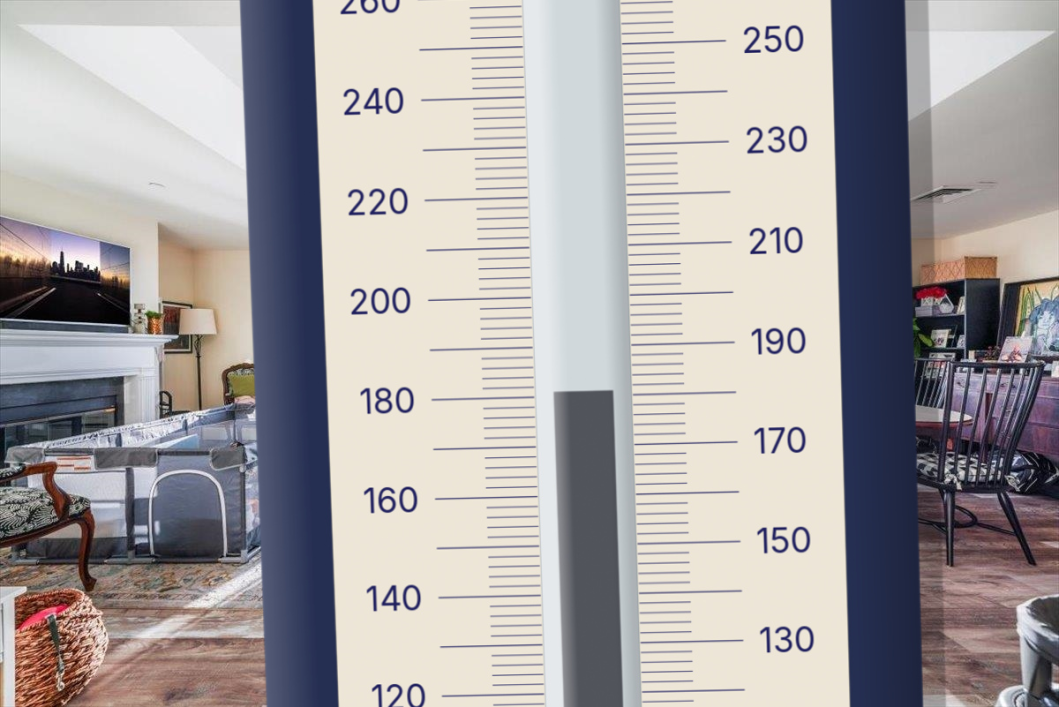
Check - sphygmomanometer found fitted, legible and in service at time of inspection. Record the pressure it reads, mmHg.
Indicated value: 181 mmHg
